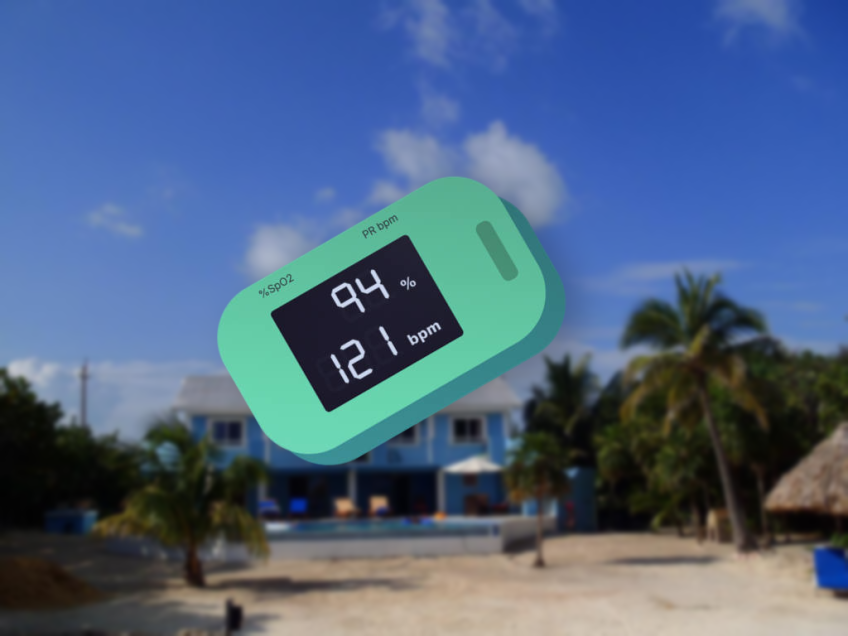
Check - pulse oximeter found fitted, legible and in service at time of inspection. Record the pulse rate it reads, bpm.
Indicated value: 121 bpm
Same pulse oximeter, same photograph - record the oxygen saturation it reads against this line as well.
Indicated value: 94 %
